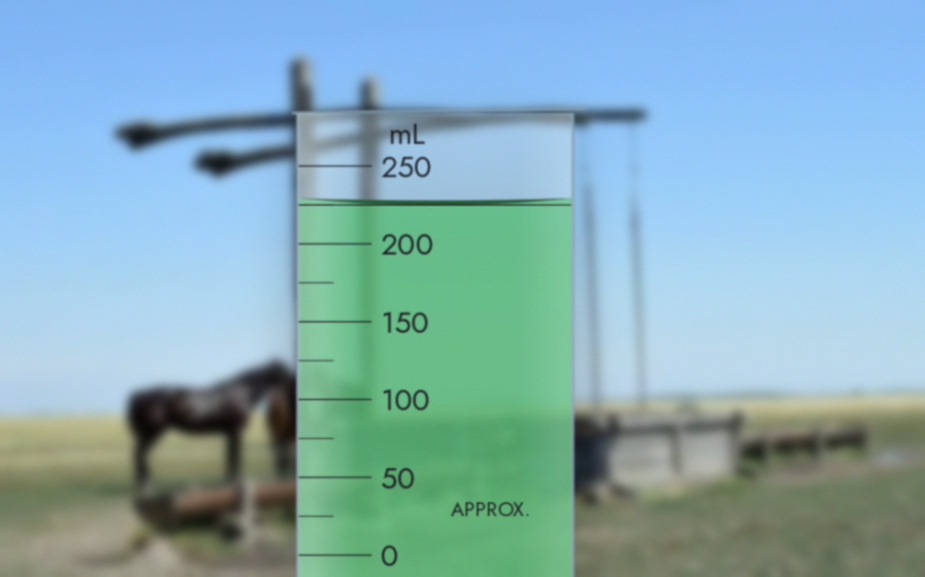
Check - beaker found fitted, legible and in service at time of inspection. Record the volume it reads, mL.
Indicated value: 225 mL
